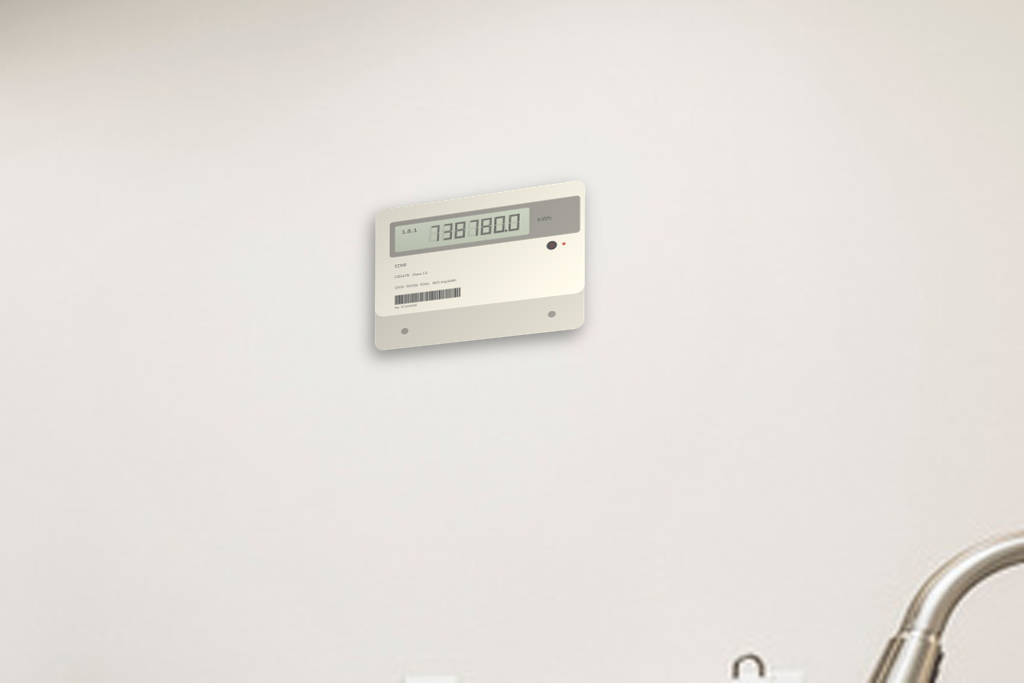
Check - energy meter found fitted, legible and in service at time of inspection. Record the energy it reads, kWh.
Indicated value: 738780.0 kWh
